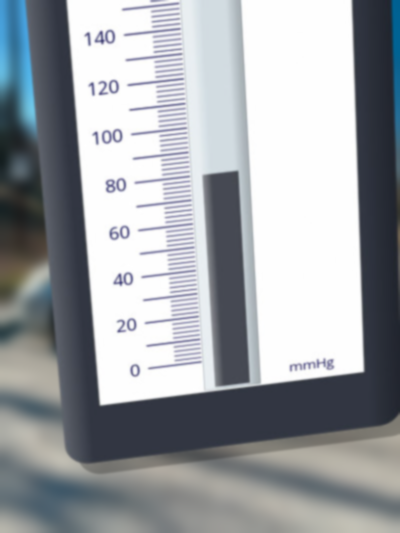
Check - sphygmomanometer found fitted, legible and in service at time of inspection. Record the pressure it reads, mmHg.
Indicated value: 80 mmHg
